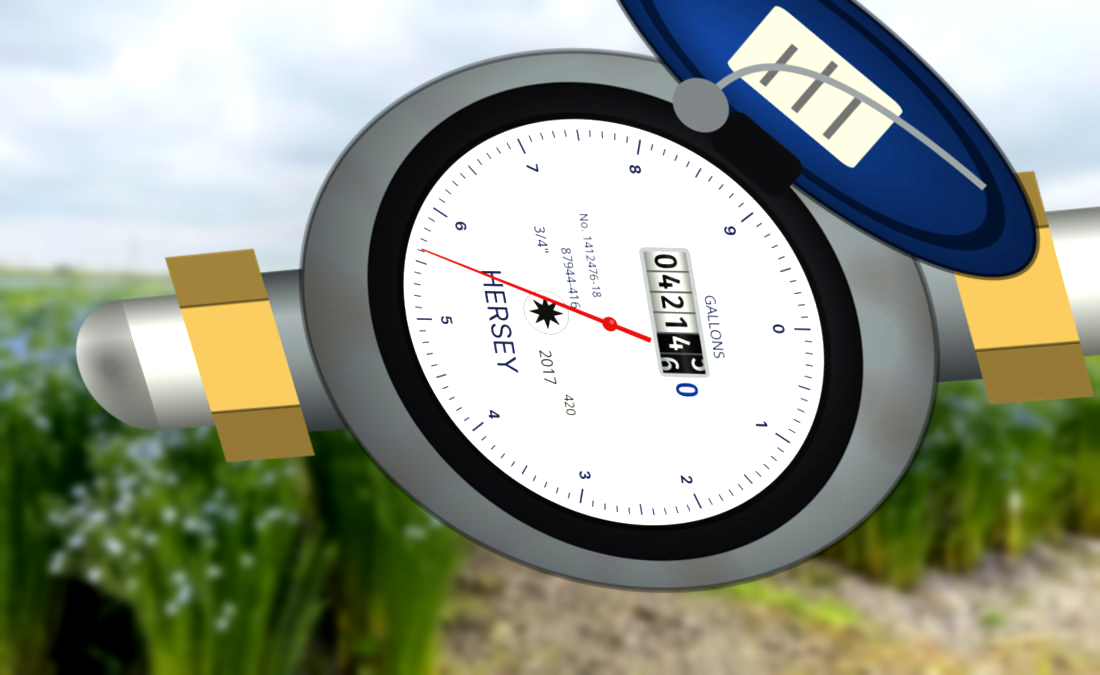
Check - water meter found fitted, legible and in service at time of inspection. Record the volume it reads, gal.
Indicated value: 421455.6 gal
